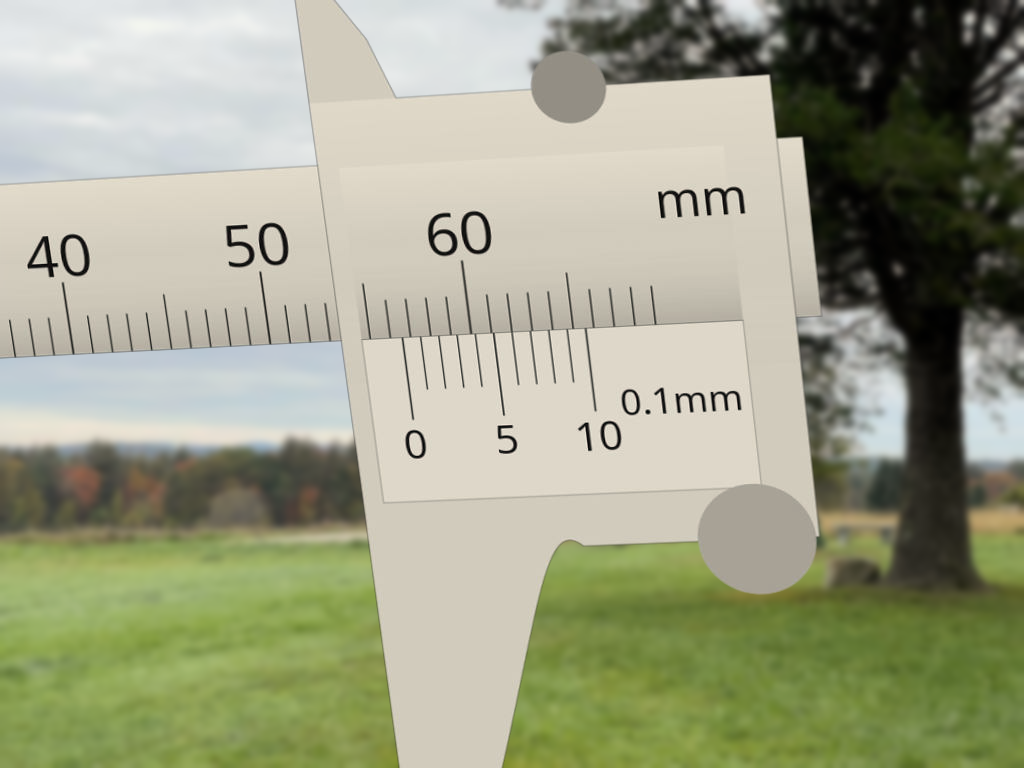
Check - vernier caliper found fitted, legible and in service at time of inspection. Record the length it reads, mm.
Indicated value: 56.6 mm
